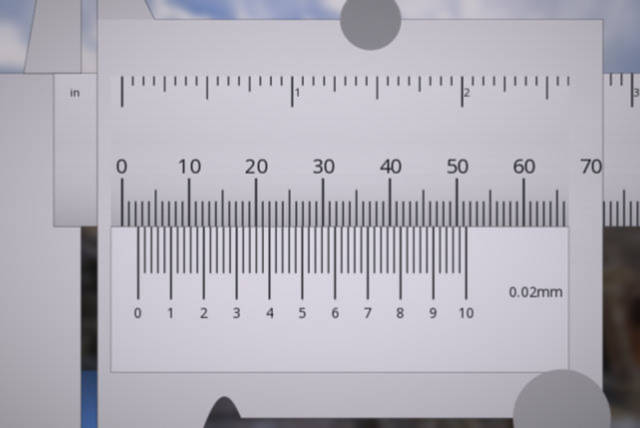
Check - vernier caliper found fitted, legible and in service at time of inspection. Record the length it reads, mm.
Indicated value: 2.4 mm
